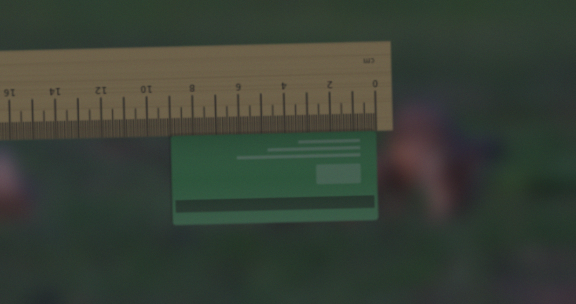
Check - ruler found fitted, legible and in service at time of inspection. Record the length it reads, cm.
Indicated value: 9 cm
